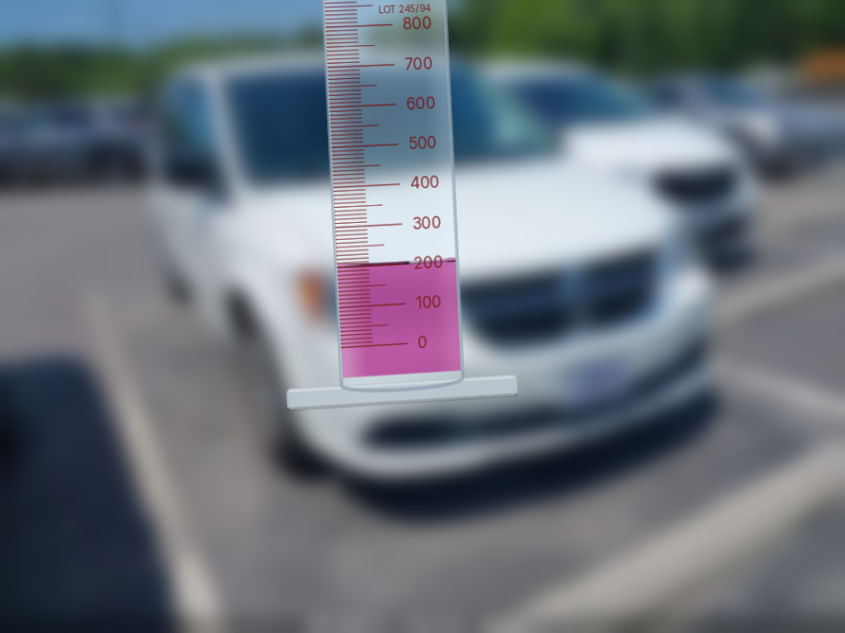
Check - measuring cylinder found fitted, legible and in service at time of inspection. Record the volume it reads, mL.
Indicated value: 200 mL
